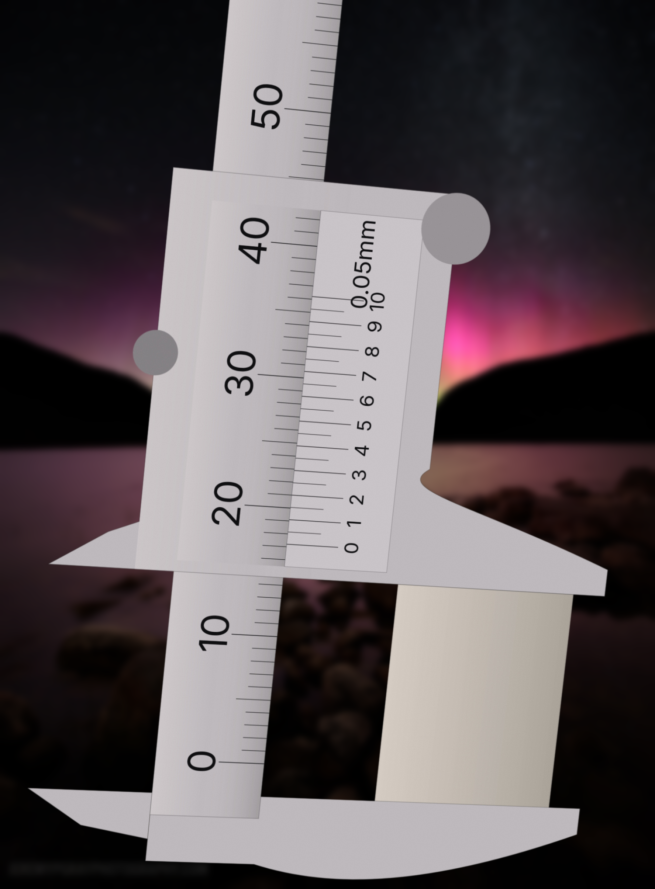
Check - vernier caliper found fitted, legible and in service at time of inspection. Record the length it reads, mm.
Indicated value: 17.2 mm
